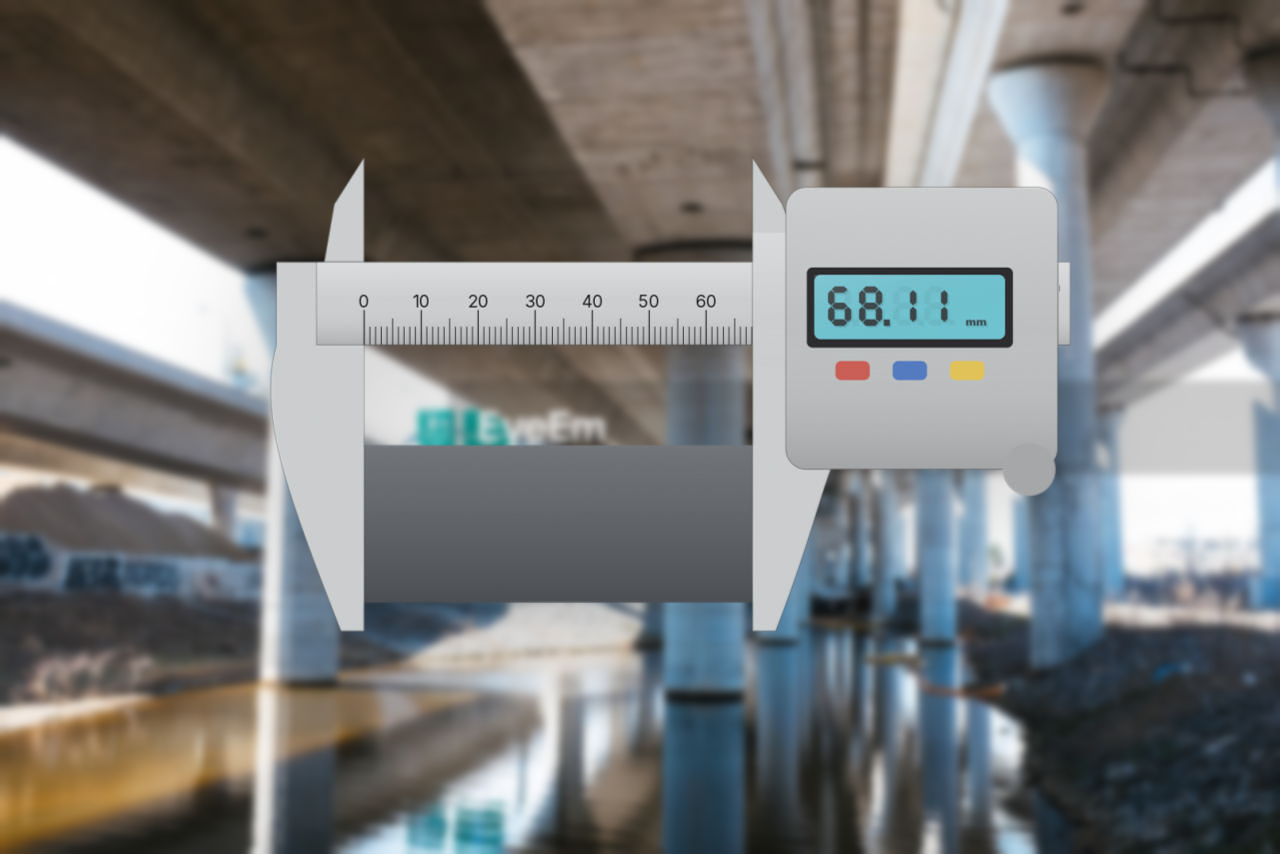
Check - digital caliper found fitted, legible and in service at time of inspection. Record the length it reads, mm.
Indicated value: 68.11 mm
